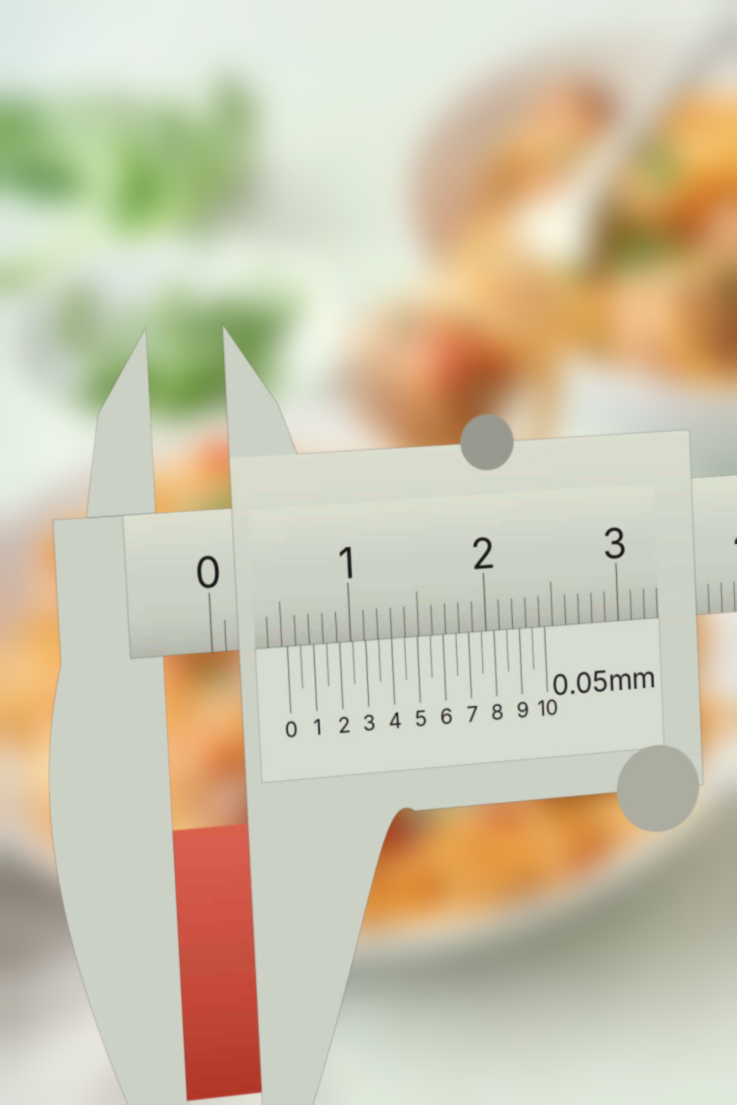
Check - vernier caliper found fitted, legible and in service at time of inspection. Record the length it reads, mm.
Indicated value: 5.4 mm
